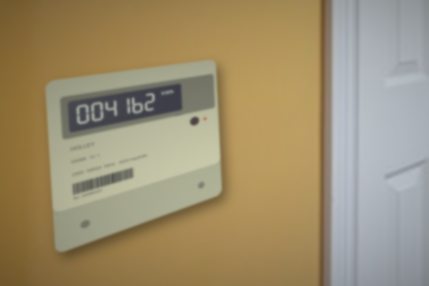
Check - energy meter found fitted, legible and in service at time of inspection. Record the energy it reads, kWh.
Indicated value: 4162 kWh
